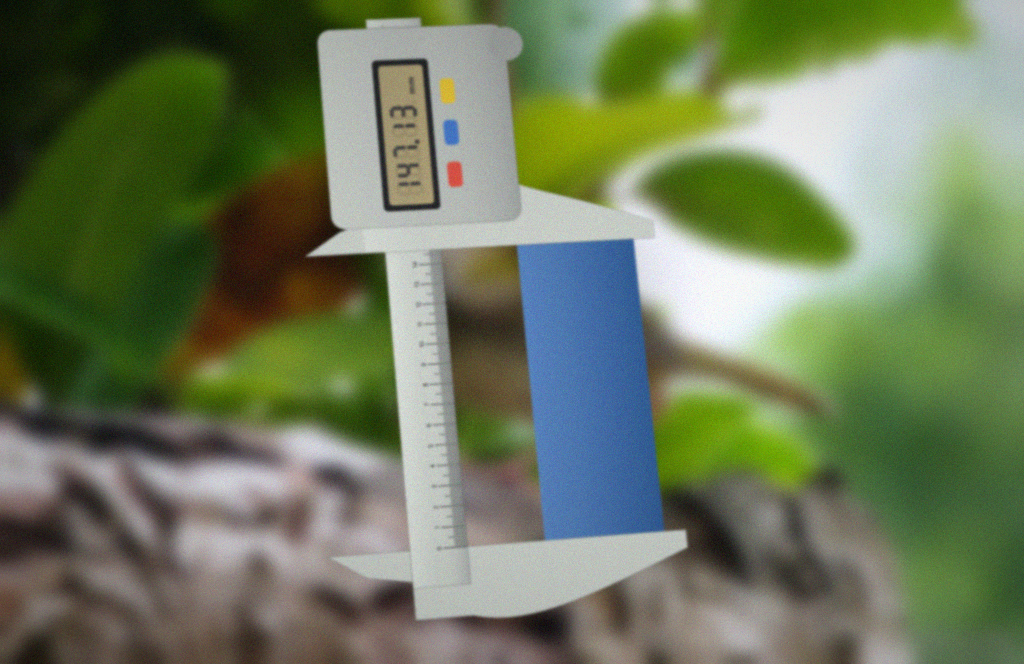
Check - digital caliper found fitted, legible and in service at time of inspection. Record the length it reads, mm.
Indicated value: 147.13 mm
